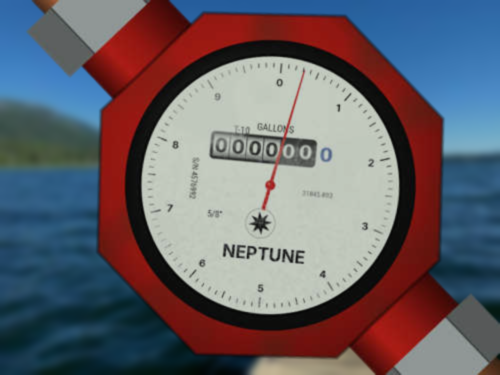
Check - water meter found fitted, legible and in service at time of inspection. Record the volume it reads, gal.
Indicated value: 0.3 gal
